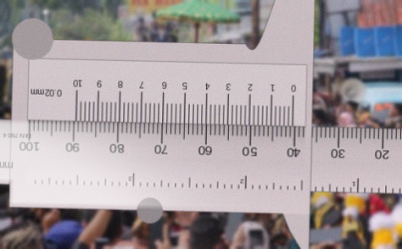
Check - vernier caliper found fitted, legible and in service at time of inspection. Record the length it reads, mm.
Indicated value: 40.5 mm
